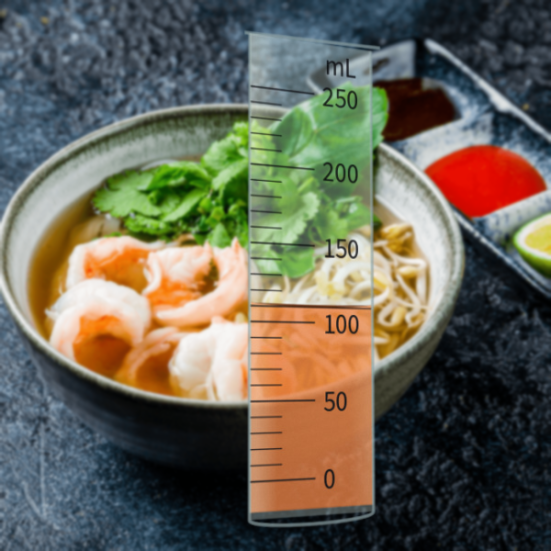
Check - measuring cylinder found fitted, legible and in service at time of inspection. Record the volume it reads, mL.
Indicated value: 110 mL
